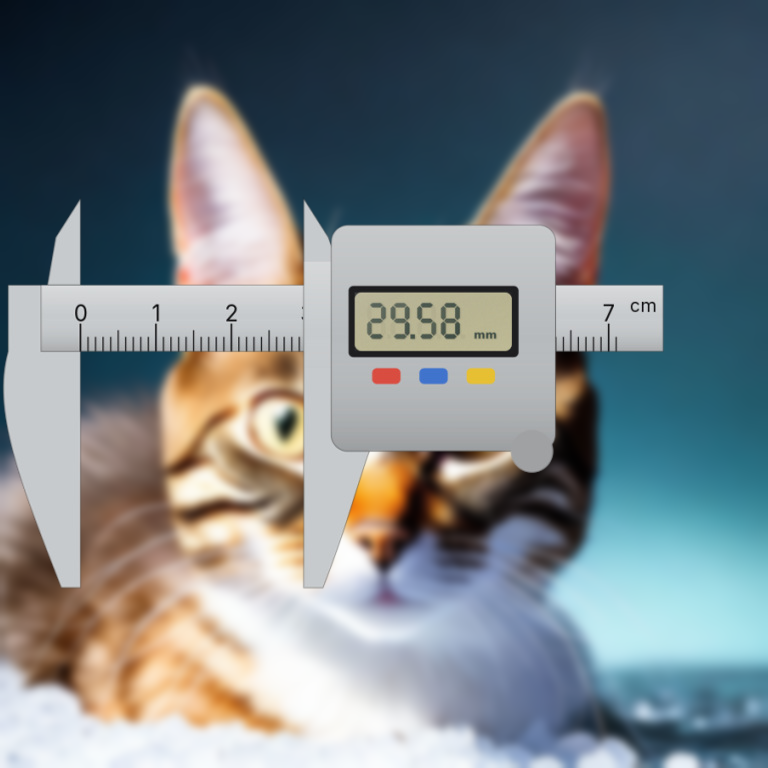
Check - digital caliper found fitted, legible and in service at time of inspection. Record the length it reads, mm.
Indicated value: 29.58 mm
